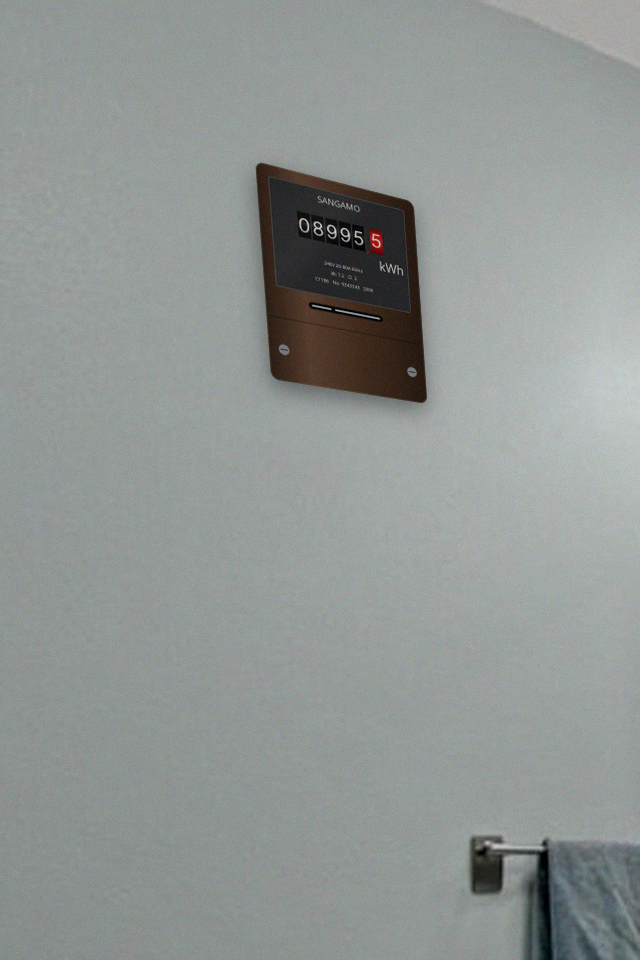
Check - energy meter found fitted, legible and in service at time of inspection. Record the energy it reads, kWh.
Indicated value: 8995.5 kWh
